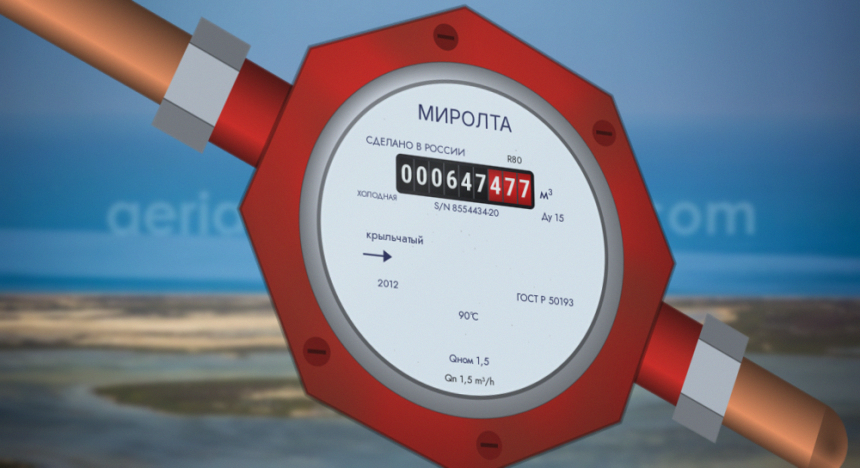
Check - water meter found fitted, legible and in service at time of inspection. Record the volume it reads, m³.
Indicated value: 647.477 m³
